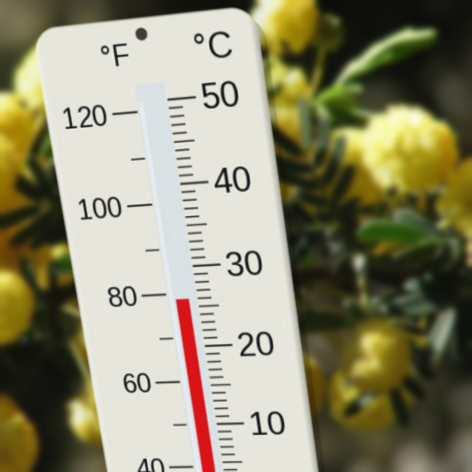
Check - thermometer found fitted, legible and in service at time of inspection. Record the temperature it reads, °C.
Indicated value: 26 °C
